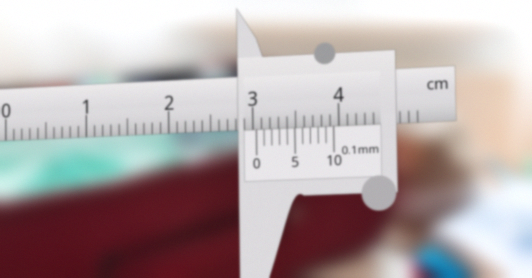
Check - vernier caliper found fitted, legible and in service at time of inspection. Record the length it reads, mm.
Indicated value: 30.4 mm
